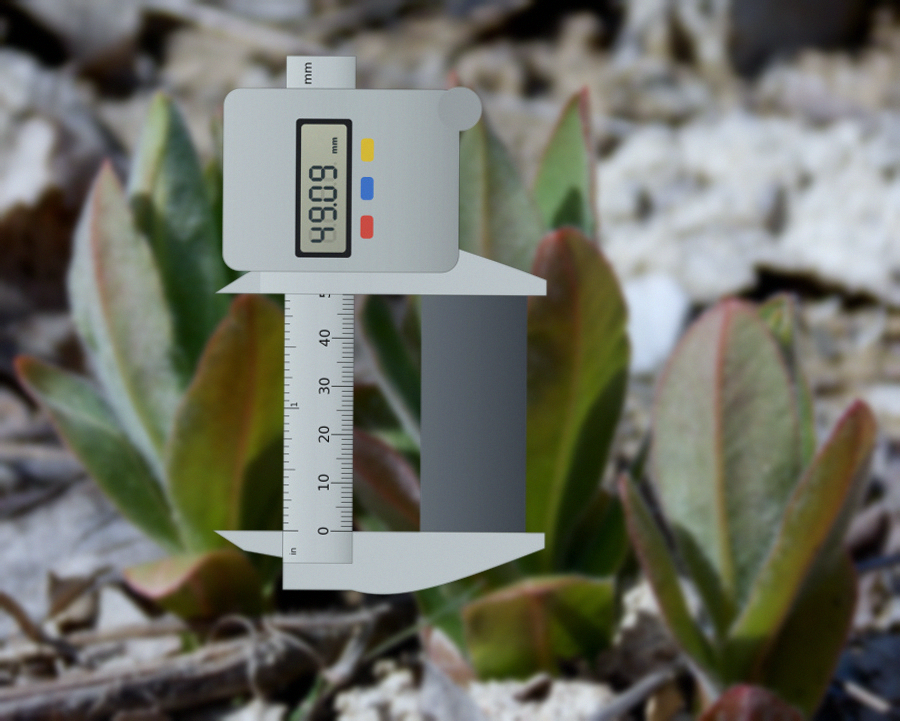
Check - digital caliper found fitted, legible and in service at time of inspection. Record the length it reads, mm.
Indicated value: 49.09 mm
